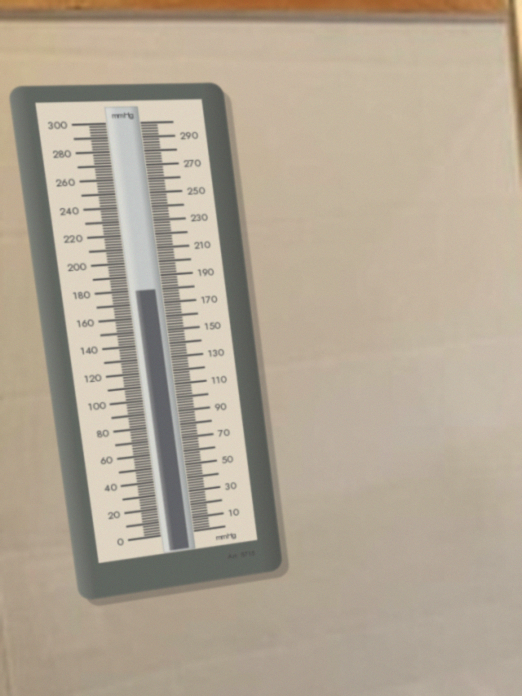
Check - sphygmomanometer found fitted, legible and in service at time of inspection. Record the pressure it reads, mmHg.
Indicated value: 180 mmHg
